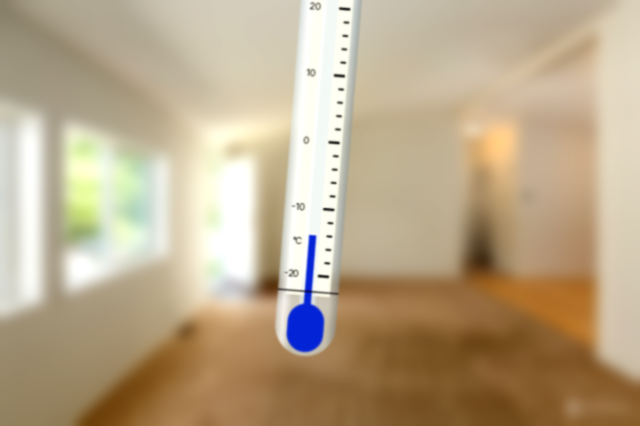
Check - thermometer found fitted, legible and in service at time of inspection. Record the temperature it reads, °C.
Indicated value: -14 °C
